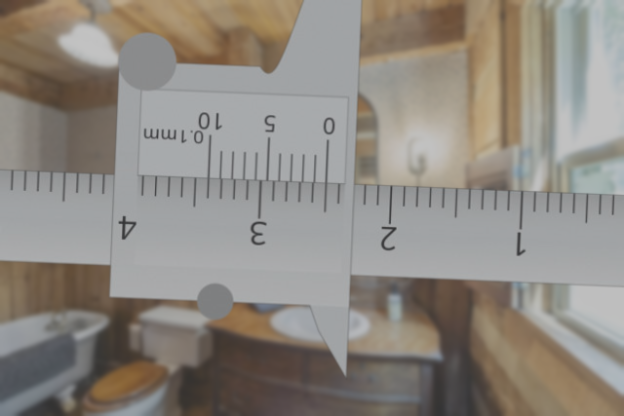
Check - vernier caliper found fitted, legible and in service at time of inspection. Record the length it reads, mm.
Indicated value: 25.0 mm
